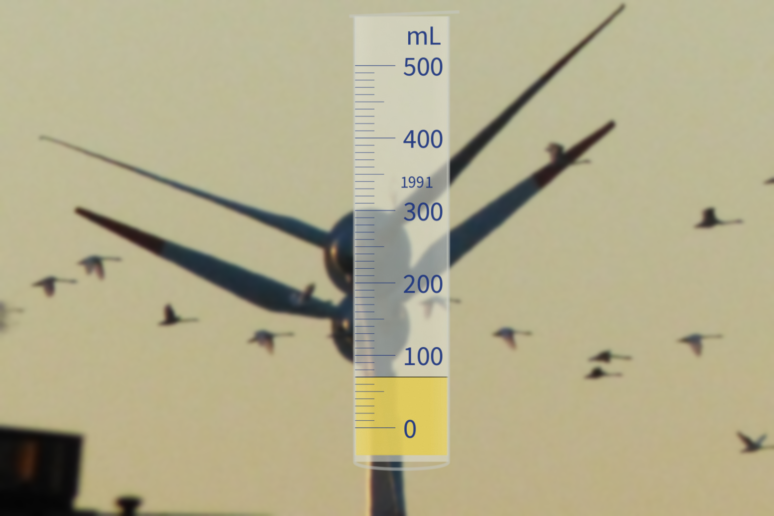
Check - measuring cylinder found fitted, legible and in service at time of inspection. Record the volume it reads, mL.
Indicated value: 70 mL
